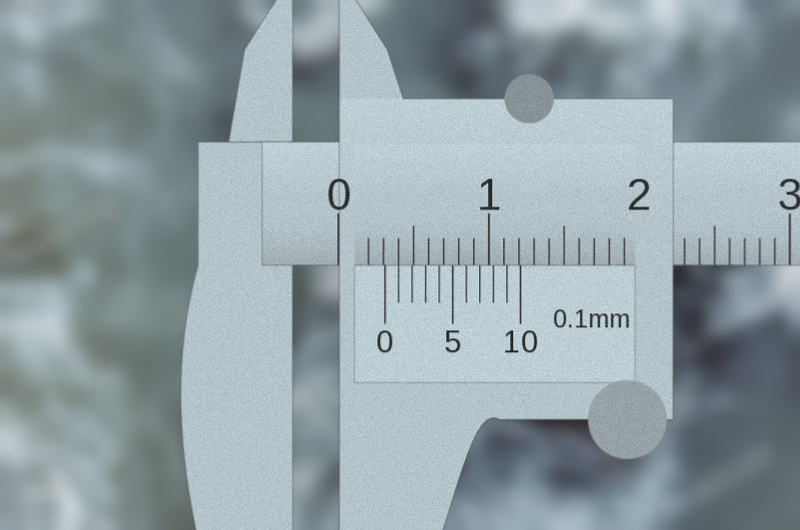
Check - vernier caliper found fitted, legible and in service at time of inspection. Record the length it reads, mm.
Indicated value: 3.1 mm
